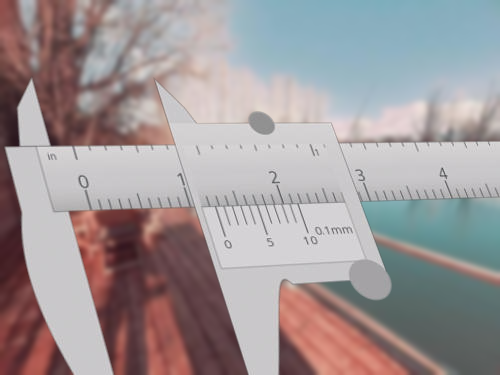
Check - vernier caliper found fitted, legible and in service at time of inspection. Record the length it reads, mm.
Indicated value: 12.6 mm
